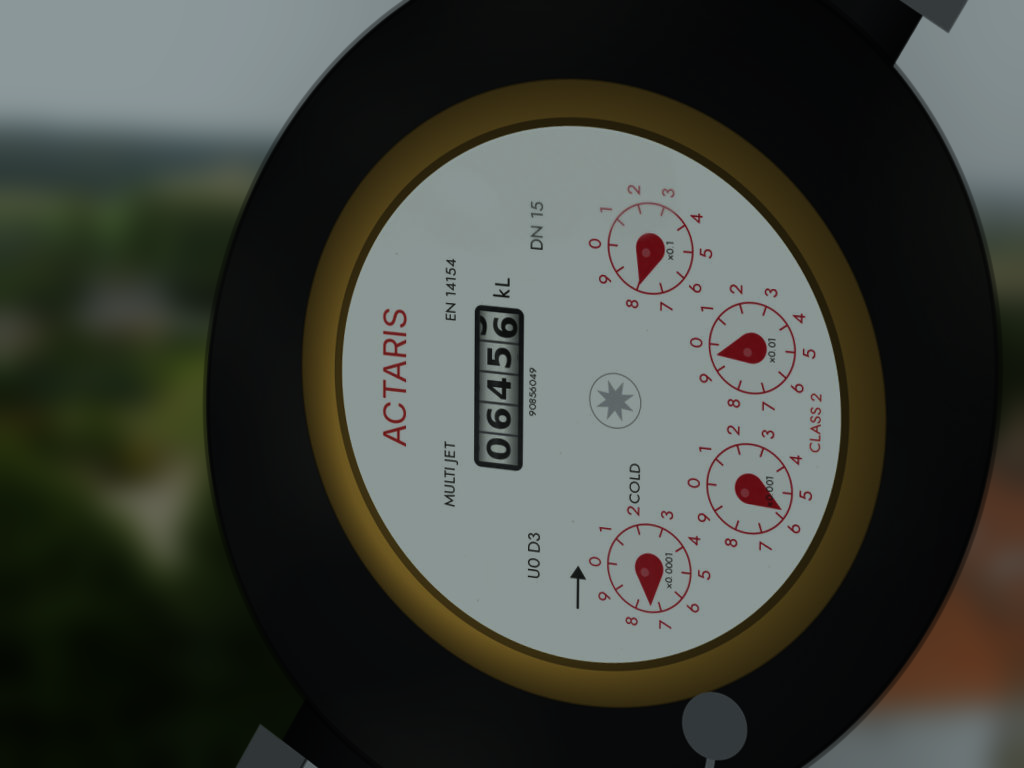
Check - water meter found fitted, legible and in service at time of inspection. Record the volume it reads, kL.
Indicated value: 6455.7957 kL
